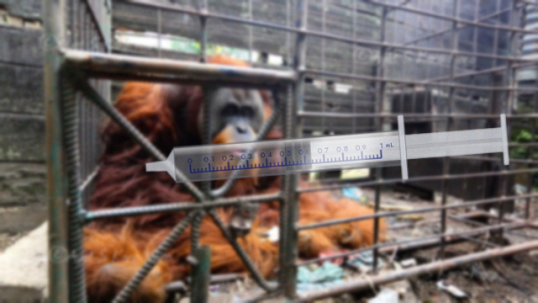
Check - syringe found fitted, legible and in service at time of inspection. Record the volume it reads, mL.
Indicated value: 0.5 mL
